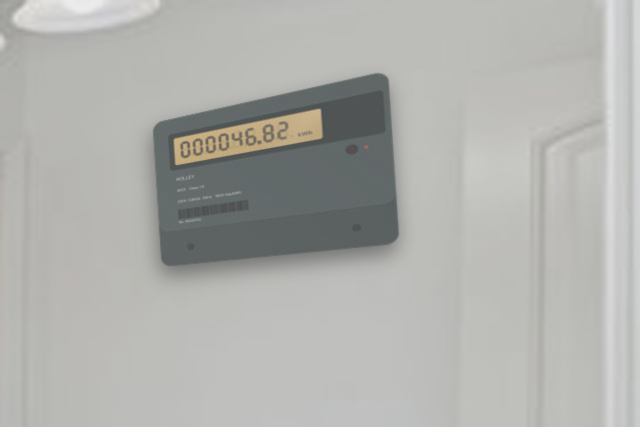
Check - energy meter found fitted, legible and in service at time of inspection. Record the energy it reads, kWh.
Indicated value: 46.82 kWh
